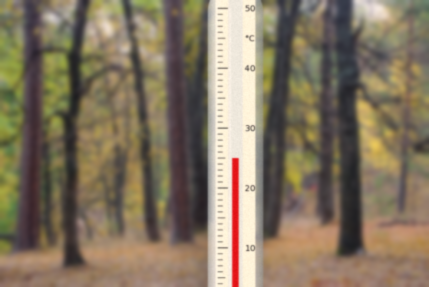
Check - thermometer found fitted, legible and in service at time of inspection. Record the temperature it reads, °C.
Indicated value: 25 °C
